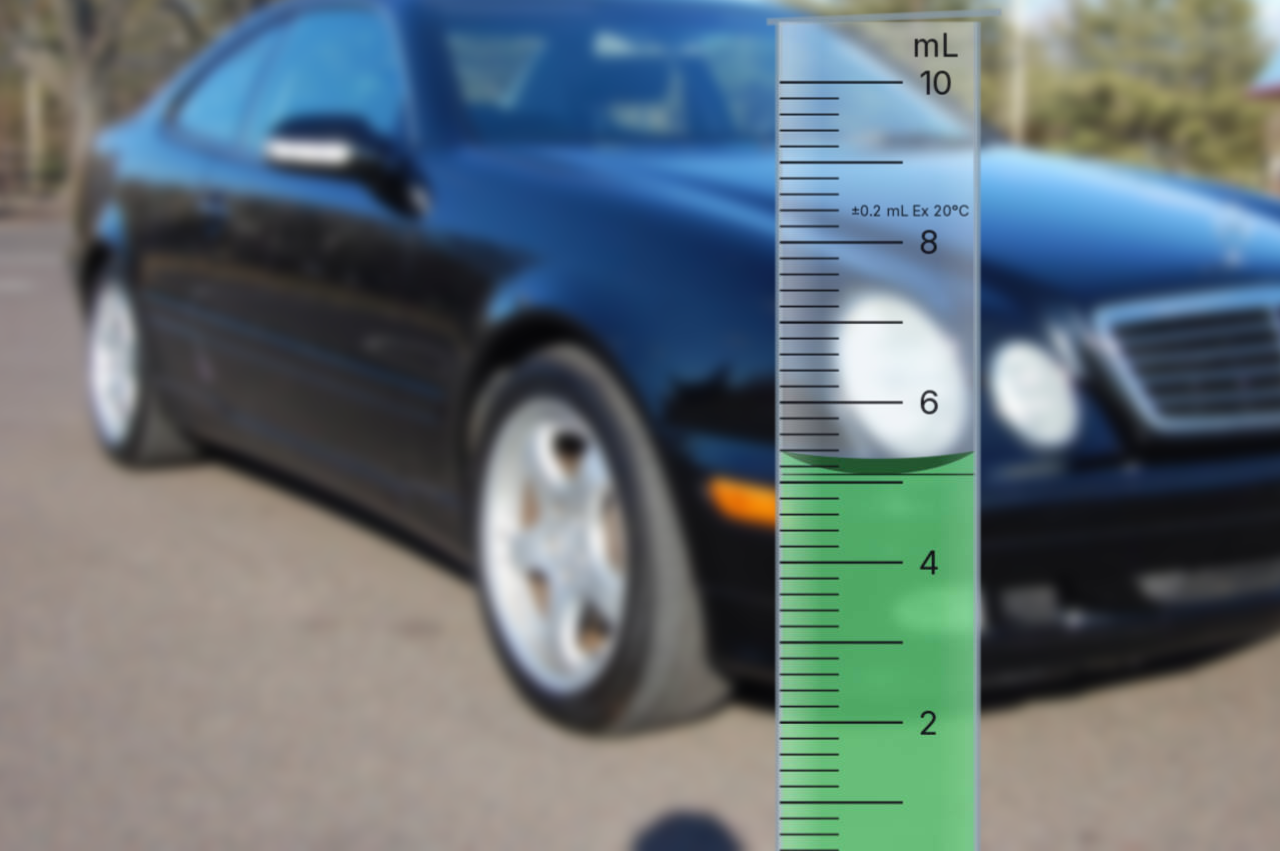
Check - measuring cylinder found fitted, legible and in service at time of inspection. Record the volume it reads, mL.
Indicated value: 5.1 mL
